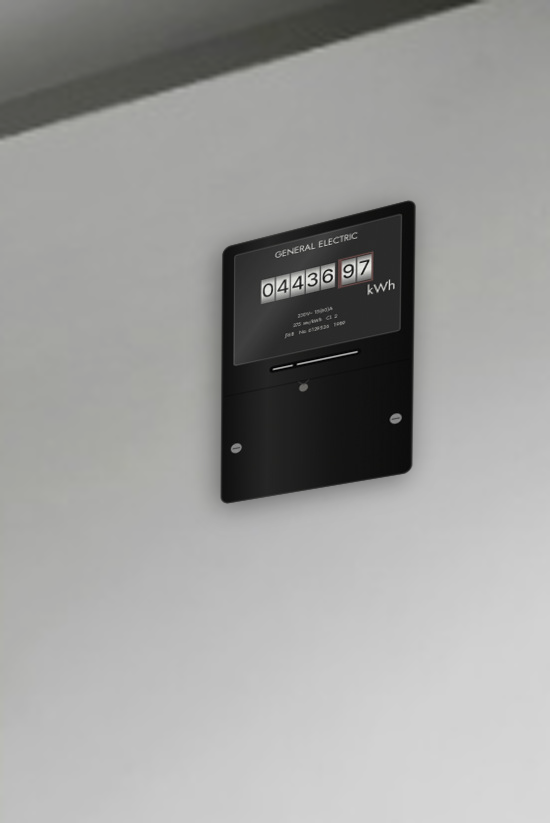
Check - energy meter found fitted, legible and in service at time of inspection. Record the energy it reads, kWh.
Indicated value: 4436.97 kWh
